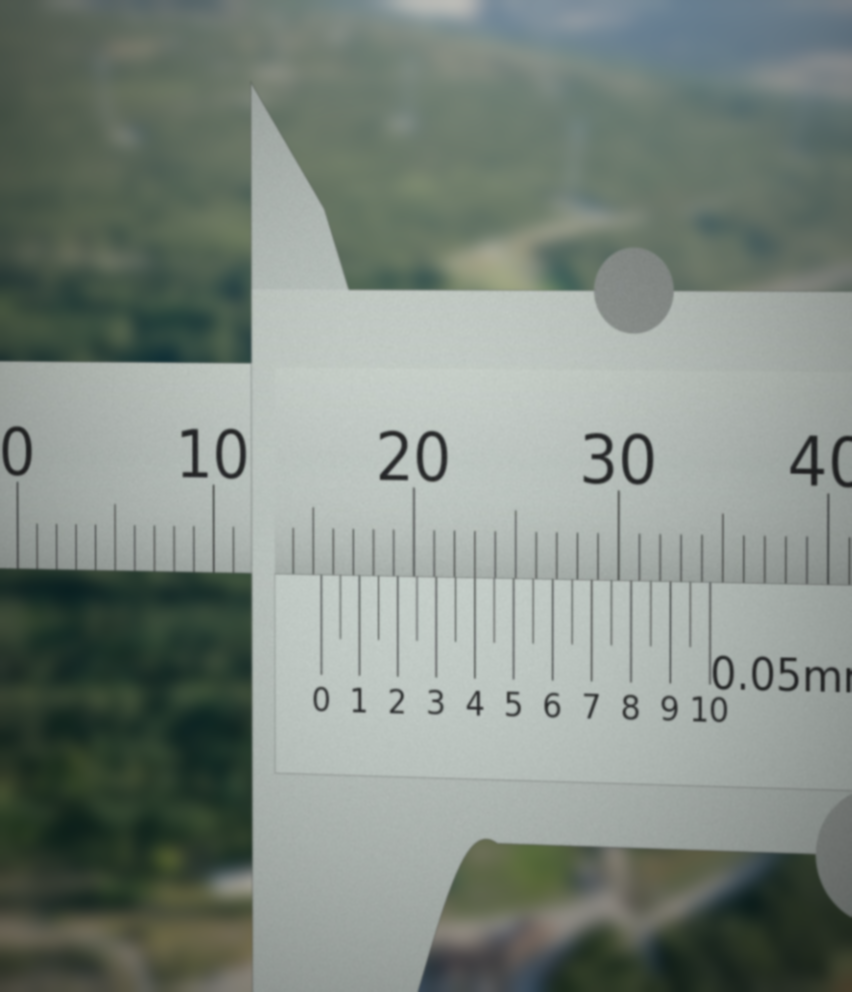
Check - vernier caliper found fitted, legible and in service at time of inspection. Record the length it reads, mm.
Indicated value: 15.4 mm
